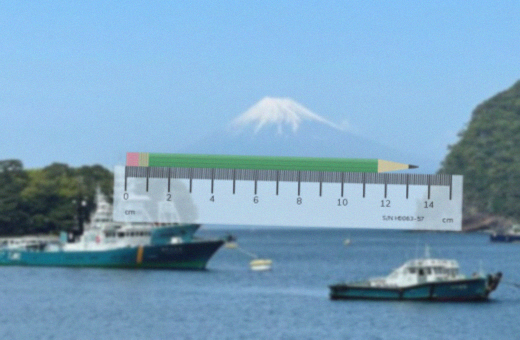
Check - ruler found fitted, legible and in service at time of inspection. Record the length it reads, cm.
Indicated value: 13.5 cm
